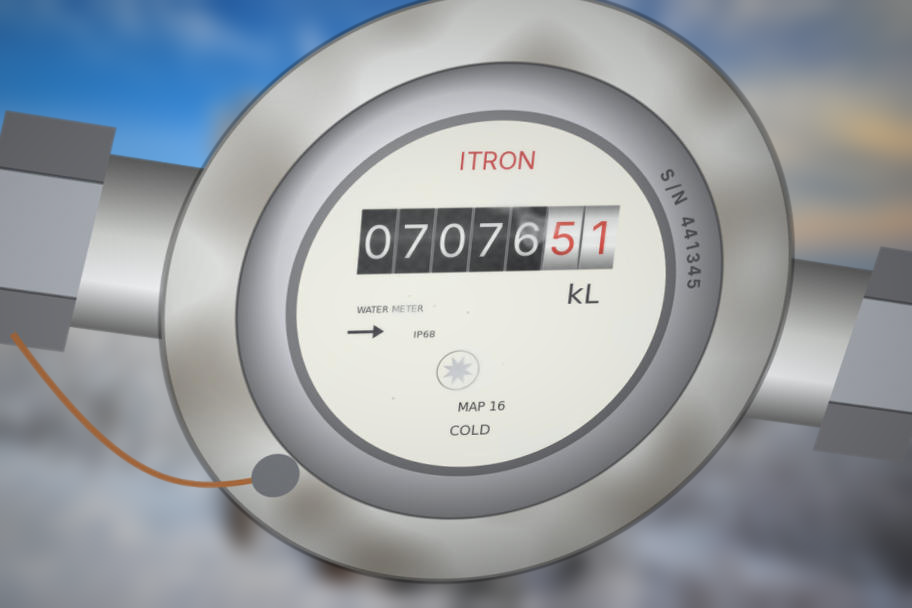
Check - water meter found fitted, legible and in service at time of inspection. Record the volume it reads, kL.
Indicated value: 7076.51 kL
